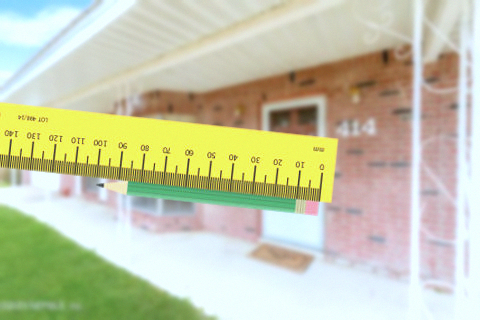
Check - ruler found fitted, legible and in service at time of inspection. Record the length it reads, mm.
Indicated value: 100 mm
